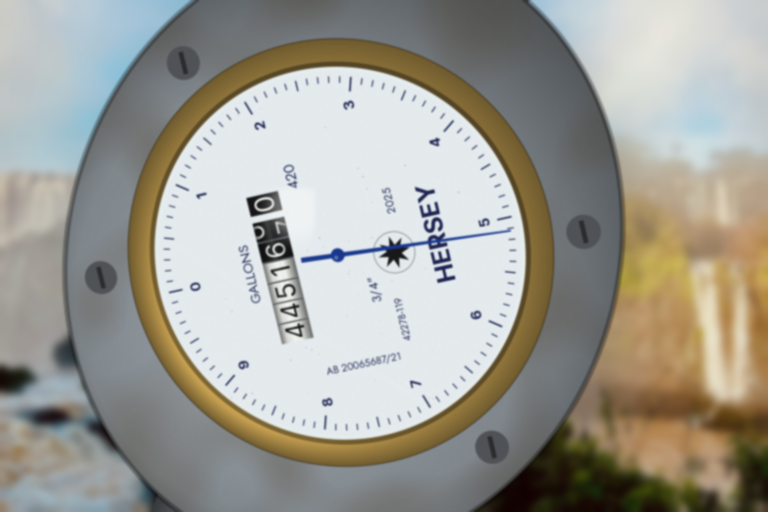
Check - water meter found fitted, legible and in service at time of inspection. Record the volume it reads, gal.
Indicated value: 4451665.1 gal
